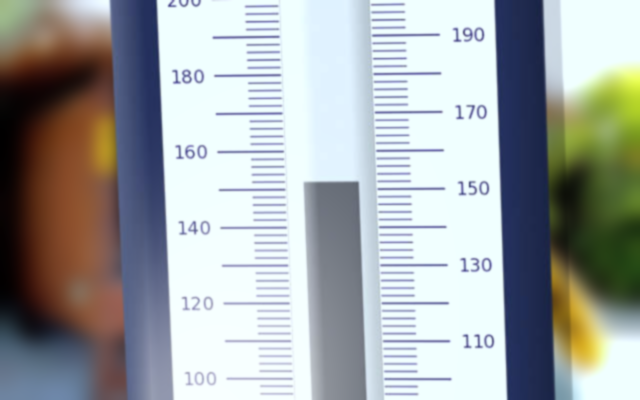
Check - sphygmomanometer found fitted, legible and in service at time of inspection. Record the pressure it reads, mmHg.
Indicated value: 152 mmHg
